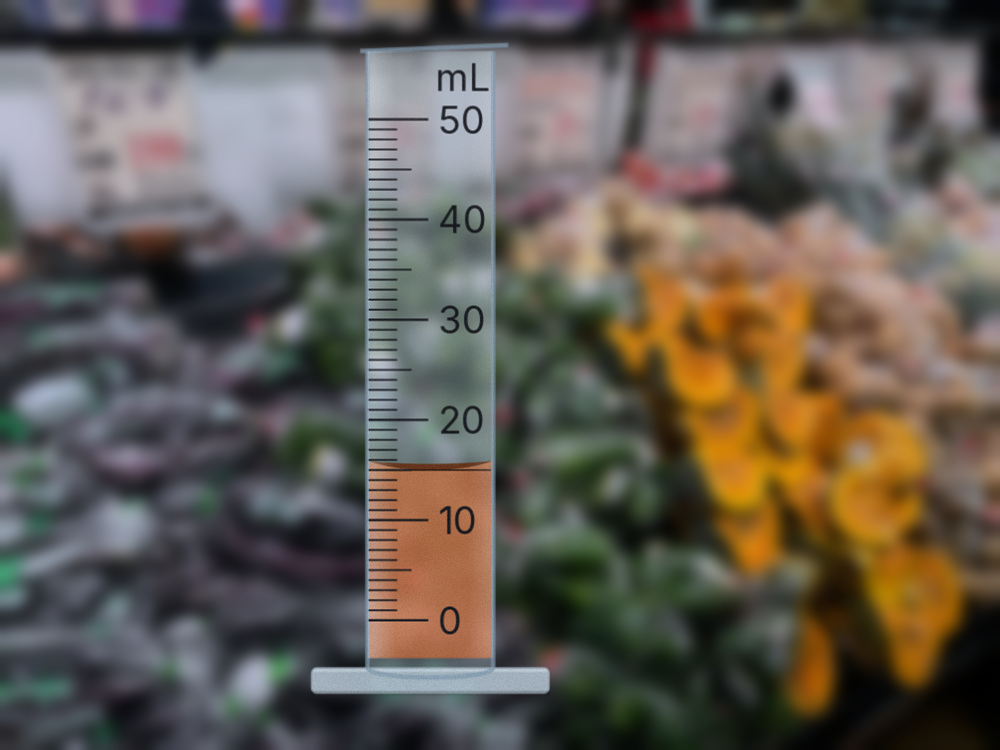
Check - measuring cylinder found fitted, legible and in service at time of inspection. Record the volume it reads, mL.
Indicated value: 15 mL
